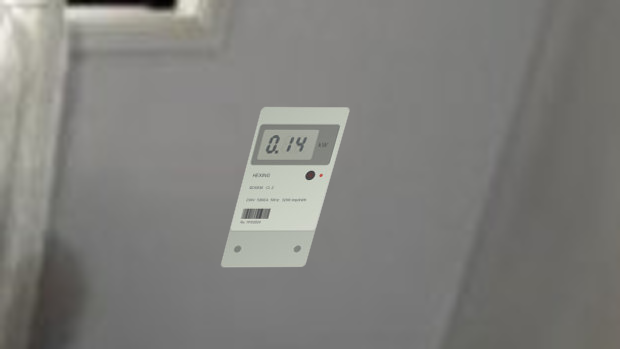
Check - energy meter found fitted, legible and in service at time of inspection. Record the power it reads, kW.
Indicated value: 0.14 kW
